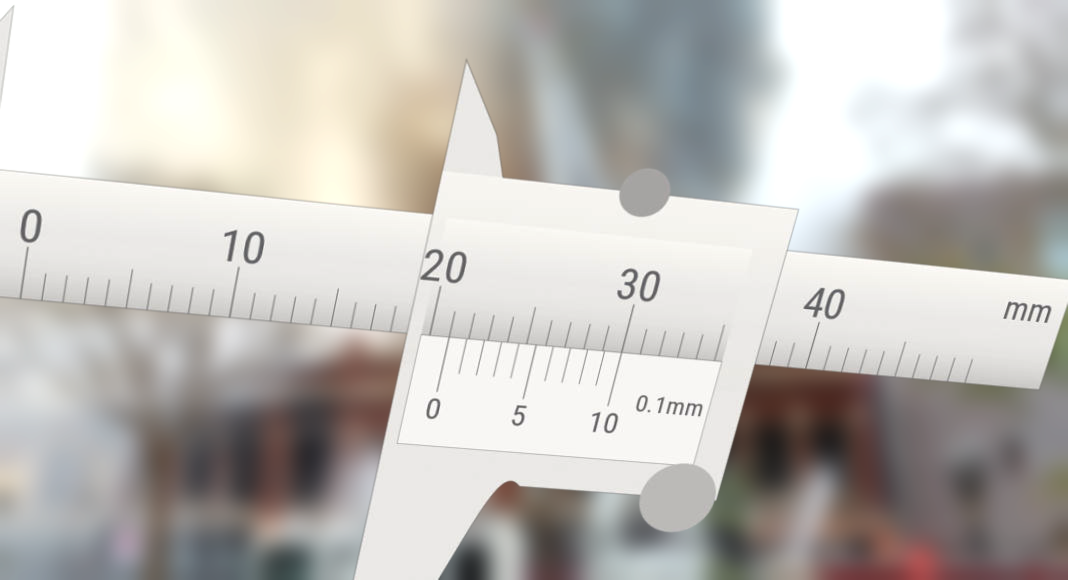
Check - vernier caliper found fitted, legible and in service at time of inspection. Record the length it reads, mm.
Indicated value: 21.0 mm
